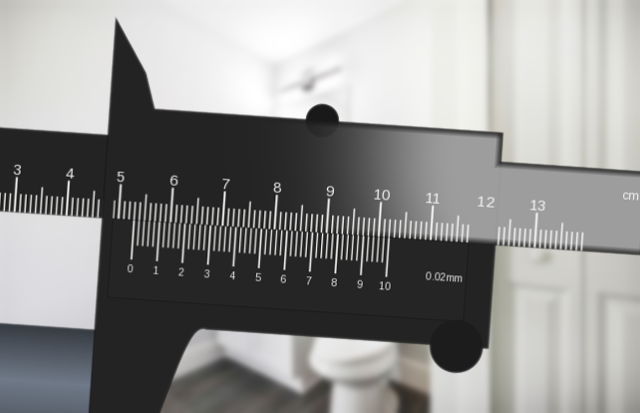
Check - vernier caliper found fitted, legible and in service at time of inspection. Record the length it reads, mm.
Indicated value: 53.0 mm
